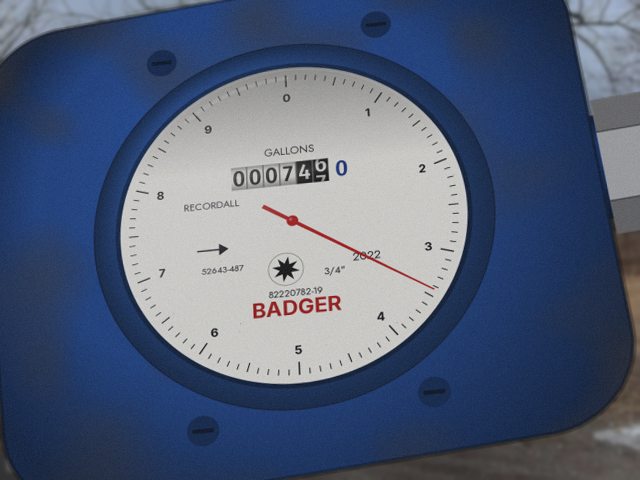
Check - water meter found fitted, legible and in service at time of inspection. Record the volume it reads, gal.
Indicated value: 7463.4 gal
